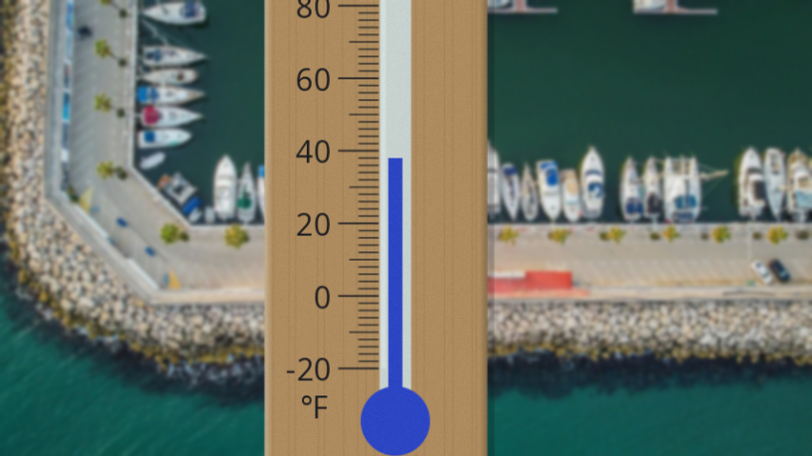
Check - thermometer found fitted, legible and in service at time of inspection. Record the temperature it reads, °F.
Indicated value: 38 °F
